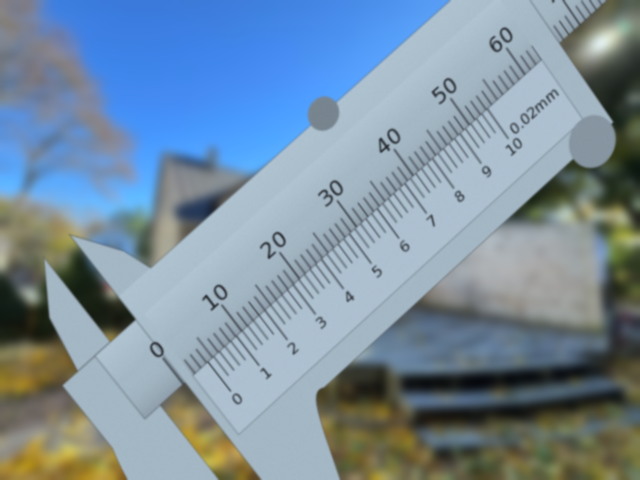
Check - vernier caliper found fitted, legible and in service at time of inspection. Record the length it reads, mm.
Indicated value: 4.2 mm
